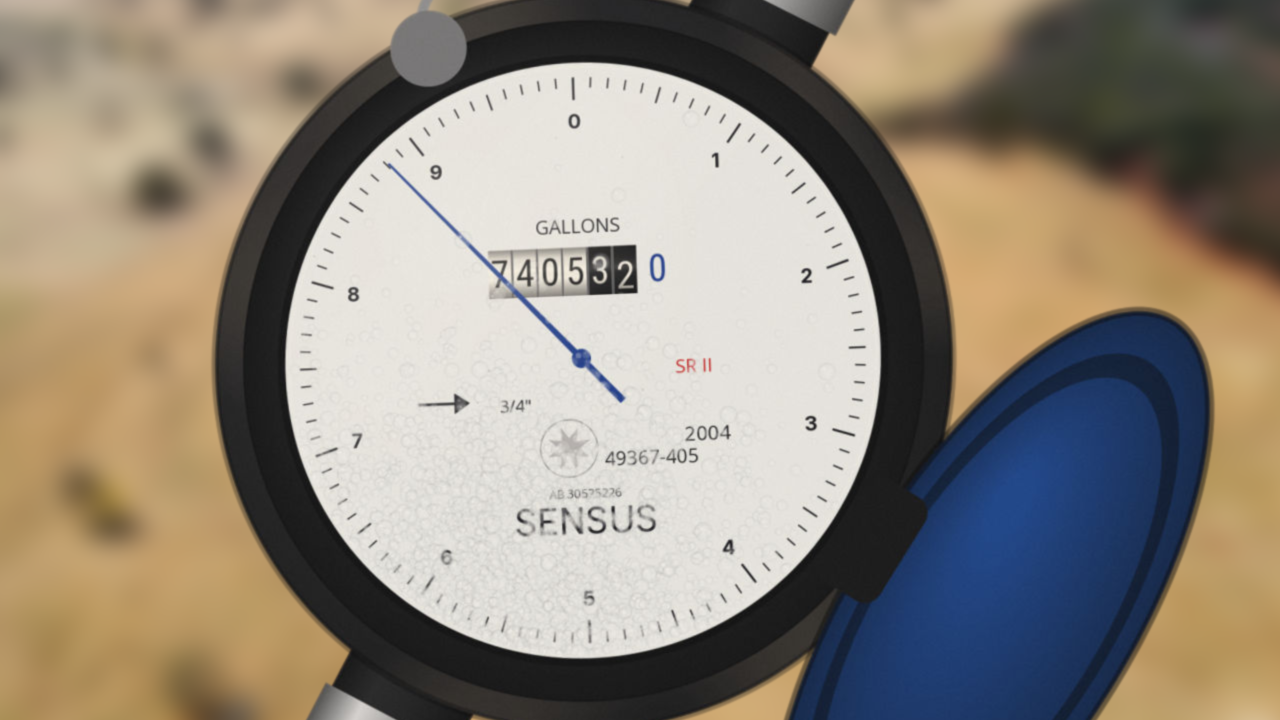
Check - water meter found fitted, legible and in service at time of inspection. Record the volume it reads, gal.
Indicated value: 7405318.8 gal
